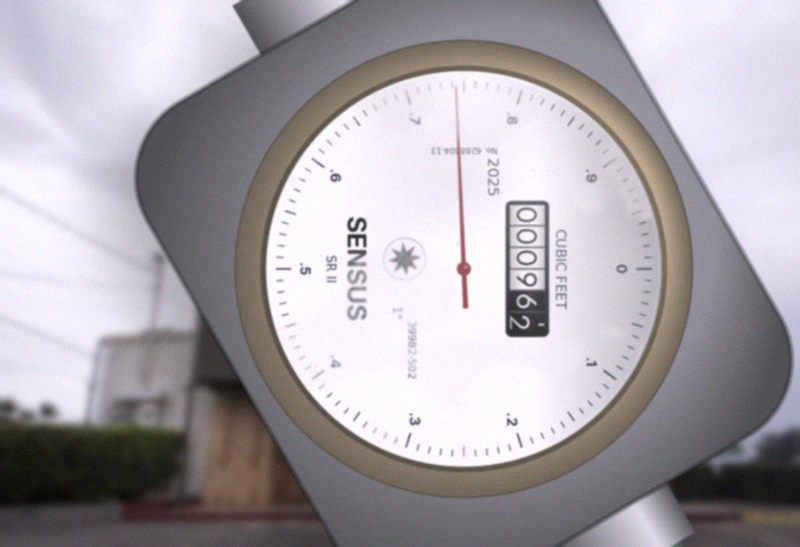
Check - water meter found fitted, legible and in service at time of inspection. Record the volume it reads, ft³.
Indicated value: 961.74 ft³
